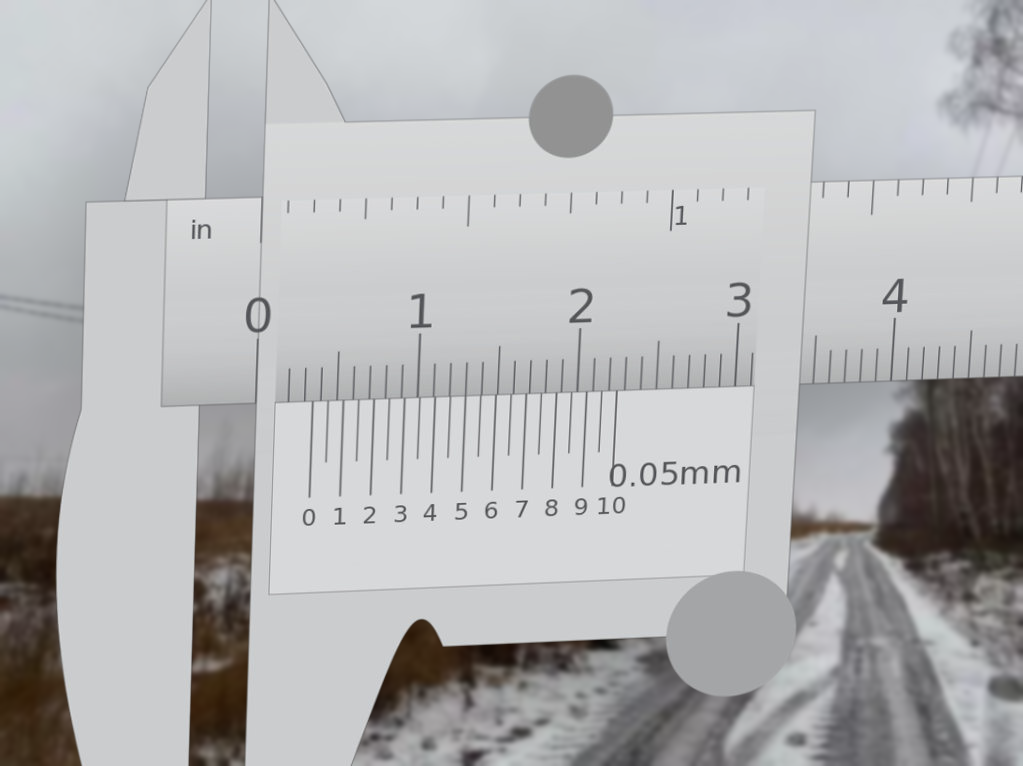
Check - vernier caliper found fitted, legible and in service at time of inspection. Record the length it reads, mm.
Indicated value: 3.5 mm
